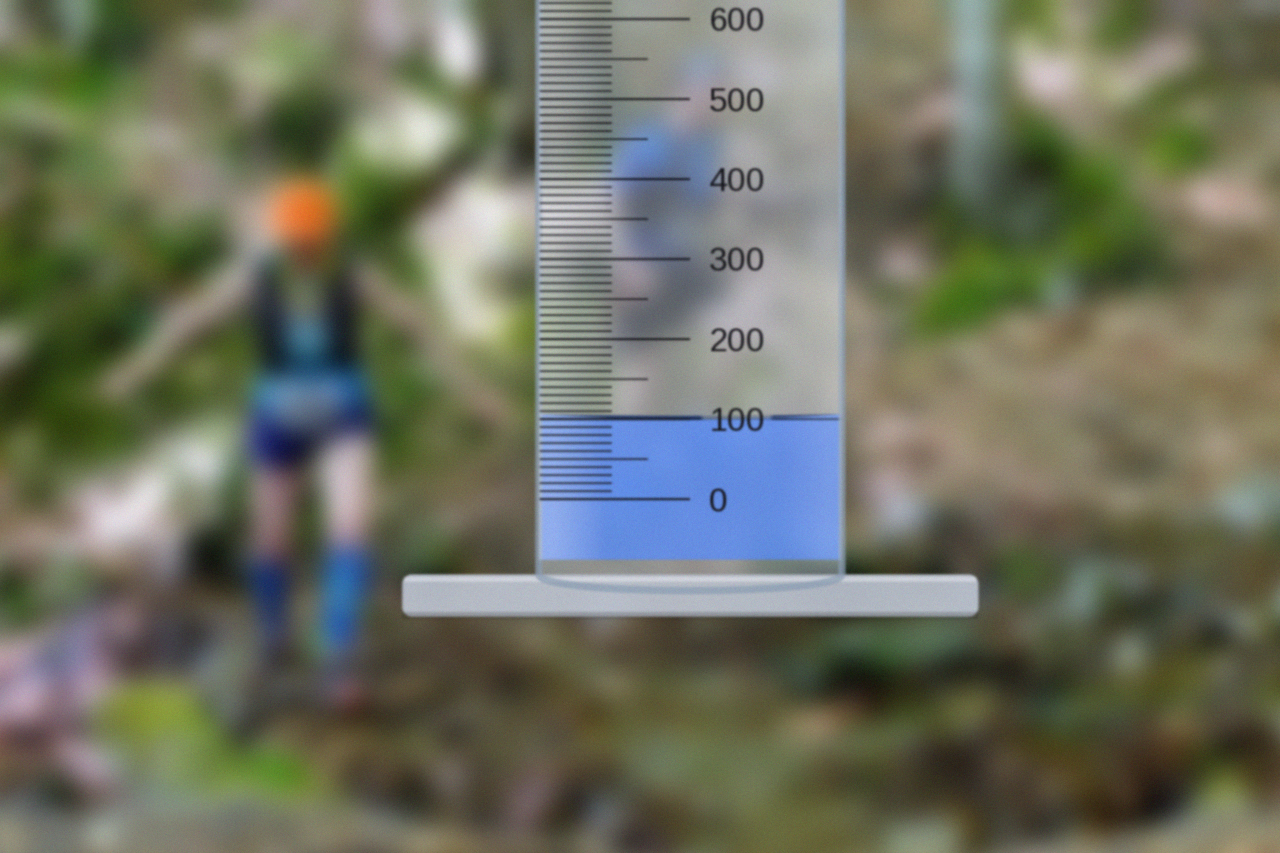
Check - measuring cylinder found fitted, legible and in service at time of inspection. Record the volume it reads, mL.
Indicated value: 100 mL
